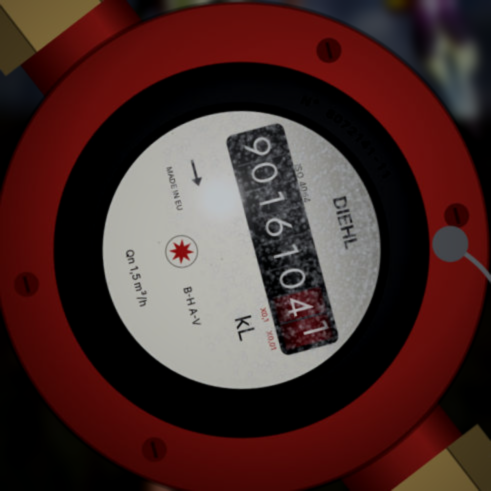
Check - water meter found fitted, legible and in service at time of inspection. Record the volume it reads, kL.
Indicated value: 901610.41 kL
